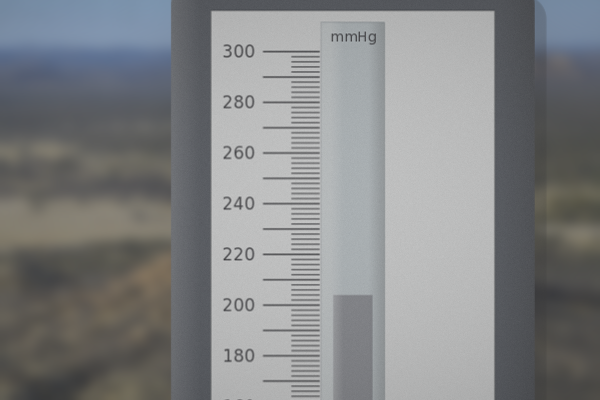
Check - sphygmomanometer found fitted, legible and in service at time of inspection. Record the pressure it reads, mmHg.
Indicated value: 204 mmHg
